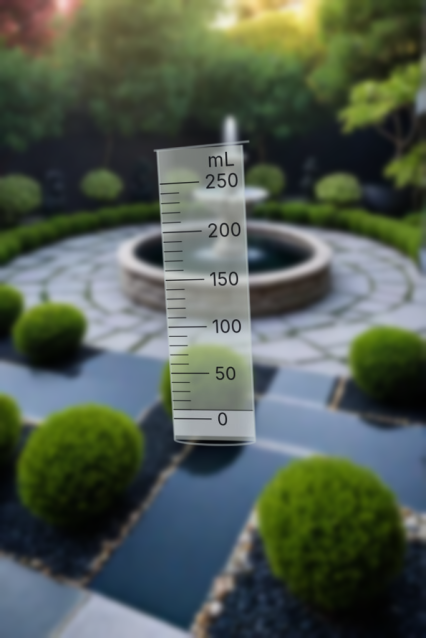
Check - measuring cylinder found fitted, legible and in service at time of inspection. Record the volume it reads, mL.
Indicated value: 10 mL
